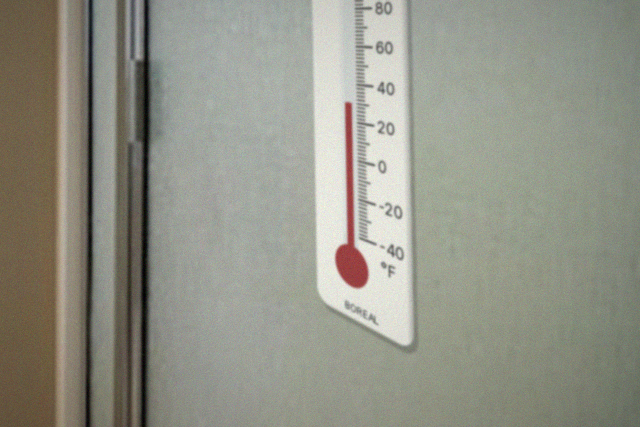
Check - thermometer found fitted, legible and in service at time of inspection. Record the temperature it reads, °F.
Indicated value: 30 °F
